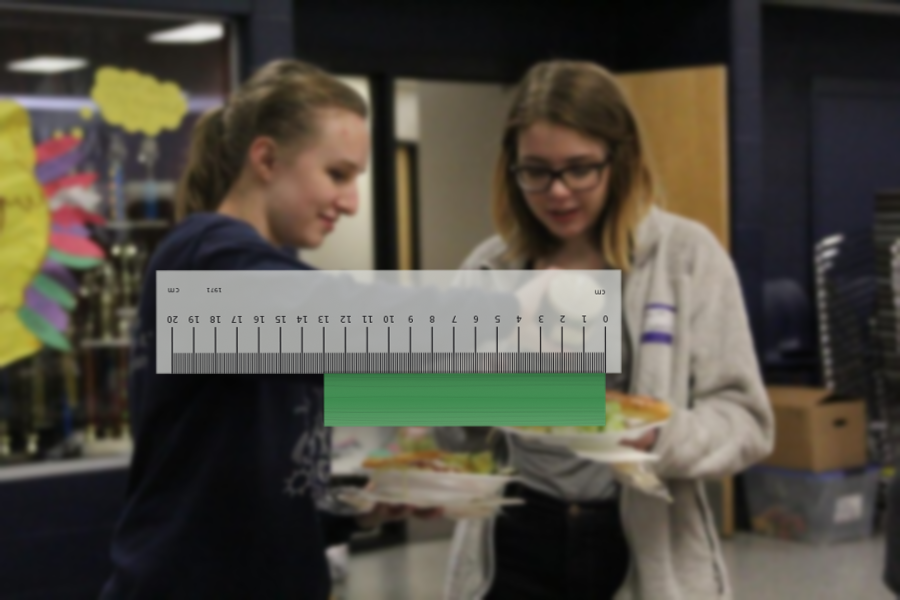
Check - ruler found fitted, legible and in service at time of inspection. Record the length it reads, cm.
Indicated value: 13 cm
